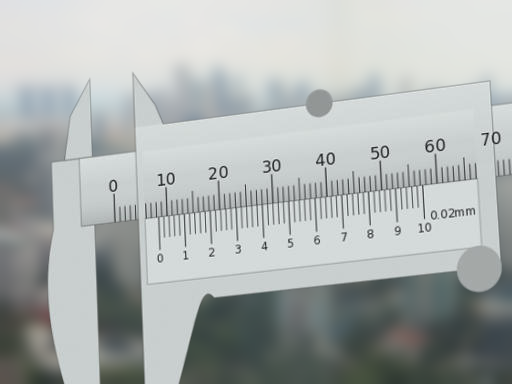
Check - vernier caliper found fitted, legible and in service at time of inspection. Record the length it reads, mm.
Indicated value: 8.4 mm
